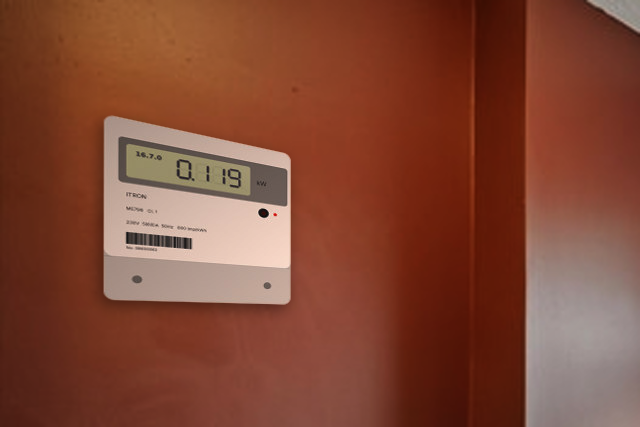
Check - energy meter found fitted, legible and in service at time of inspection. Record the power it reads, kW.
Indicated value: 0.119 kW
